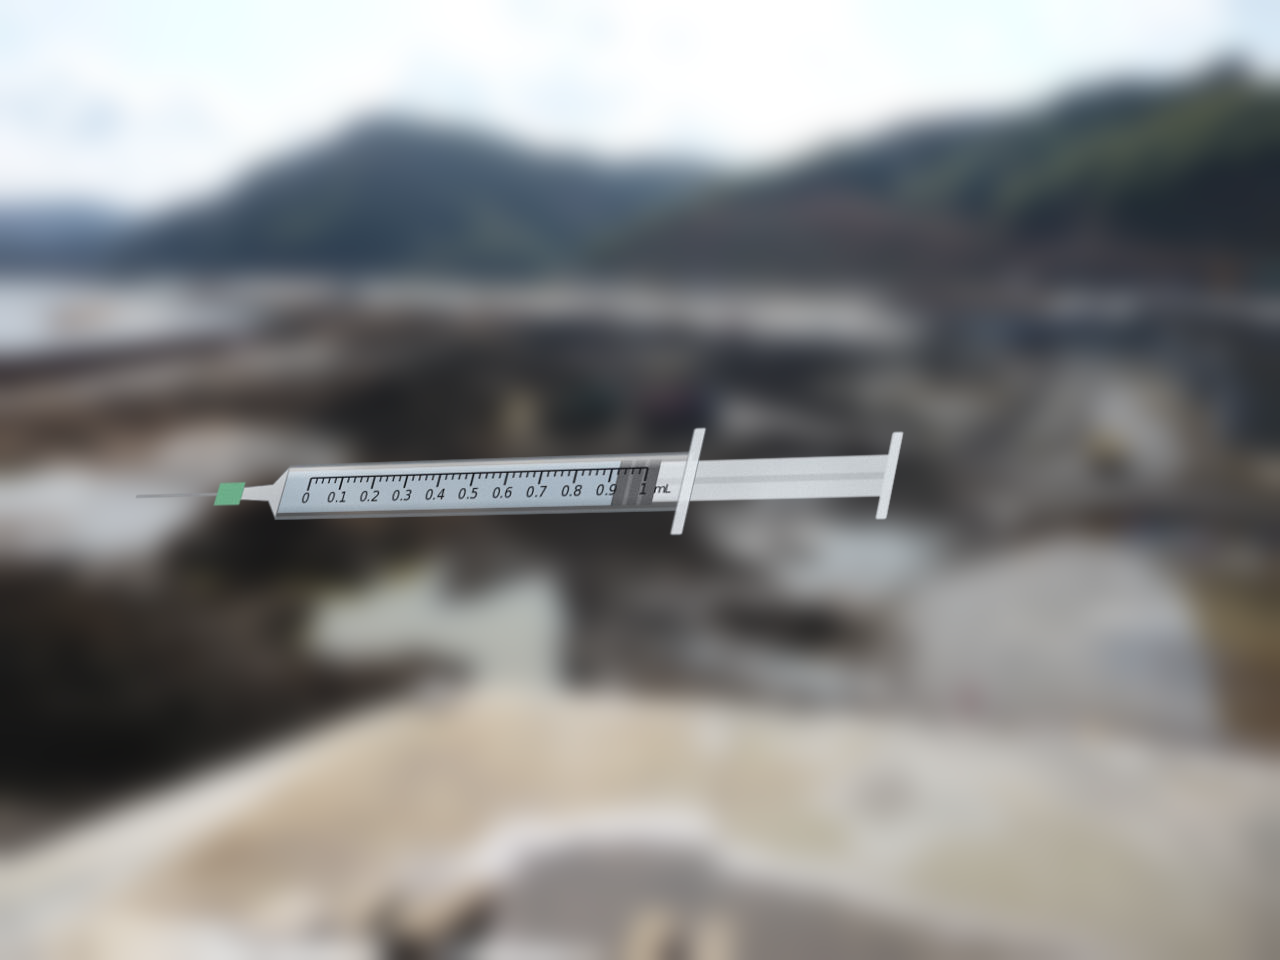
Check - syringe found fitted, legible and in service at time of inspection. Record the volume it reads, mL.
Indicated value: 0.92 mL
